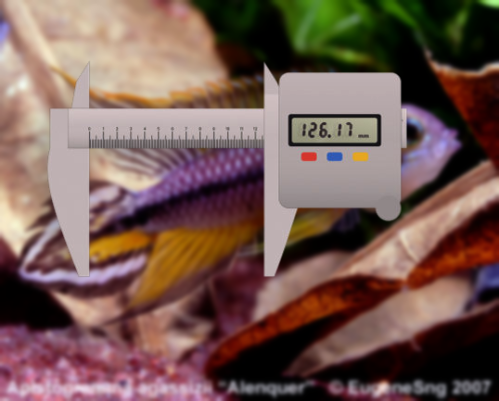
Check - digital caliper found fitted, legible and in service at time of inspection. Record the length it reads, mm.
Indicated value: 126.17 mm
